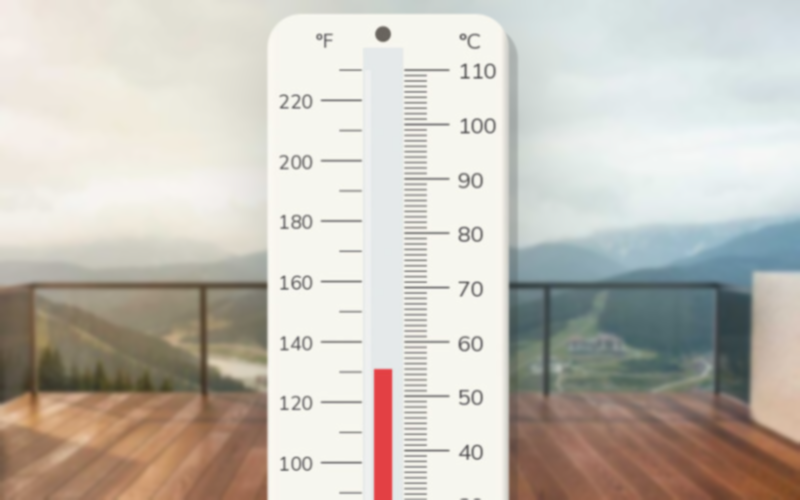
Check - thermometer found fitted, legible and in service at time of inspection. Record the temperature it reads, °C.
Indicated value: 55 °C
